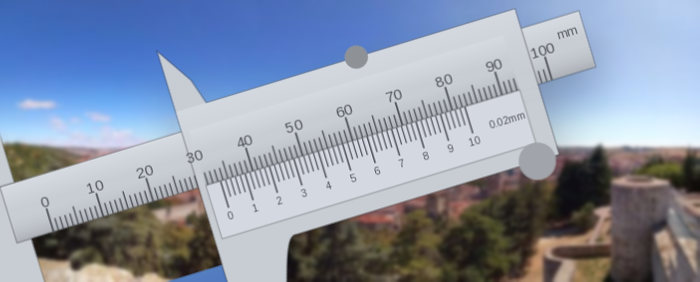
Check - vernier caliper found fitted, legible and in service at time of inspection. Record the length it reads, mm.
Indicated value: 33.5 mm
